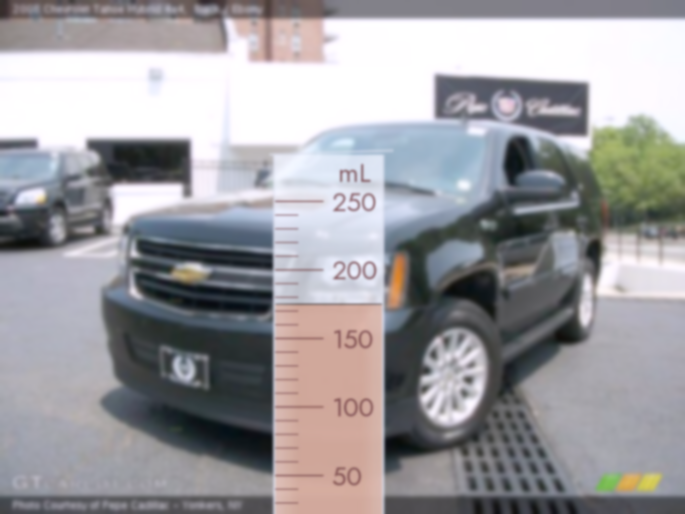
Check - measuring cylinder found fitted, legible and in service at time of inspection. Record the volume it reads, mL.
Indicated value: 175 mL
